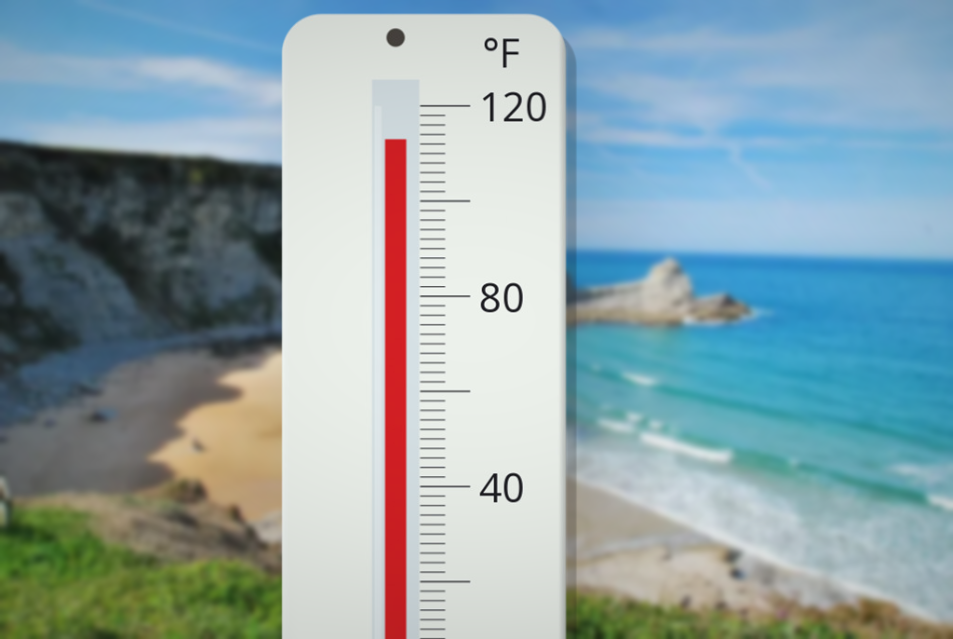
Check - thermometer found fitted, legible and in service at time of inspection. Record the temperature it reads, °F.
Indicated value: 113 °F
